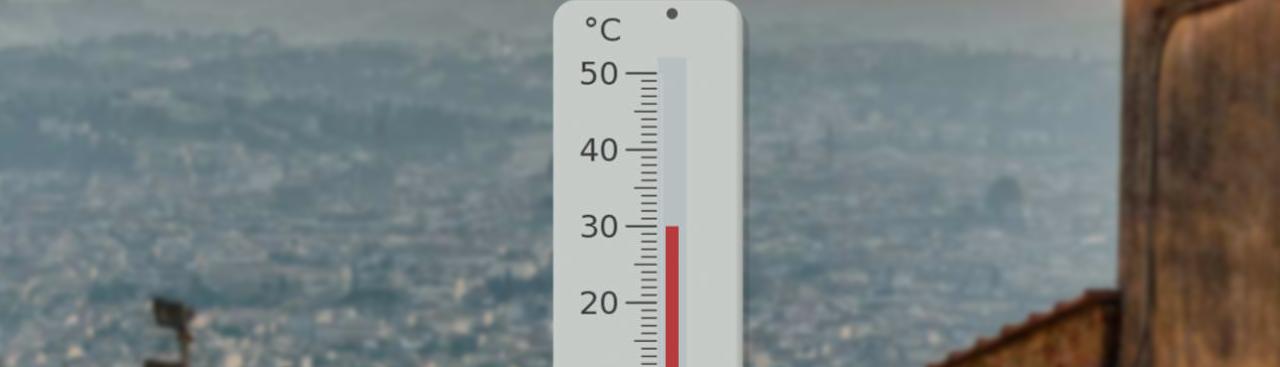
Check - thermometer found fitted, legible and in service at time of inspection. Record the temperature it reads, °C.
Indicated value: 30 °C
